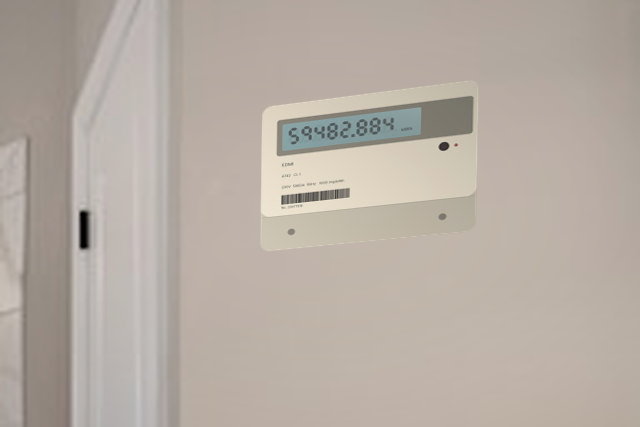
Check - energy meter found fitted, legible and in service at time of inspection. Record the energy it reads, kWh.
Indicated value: 59482.884 kWh
